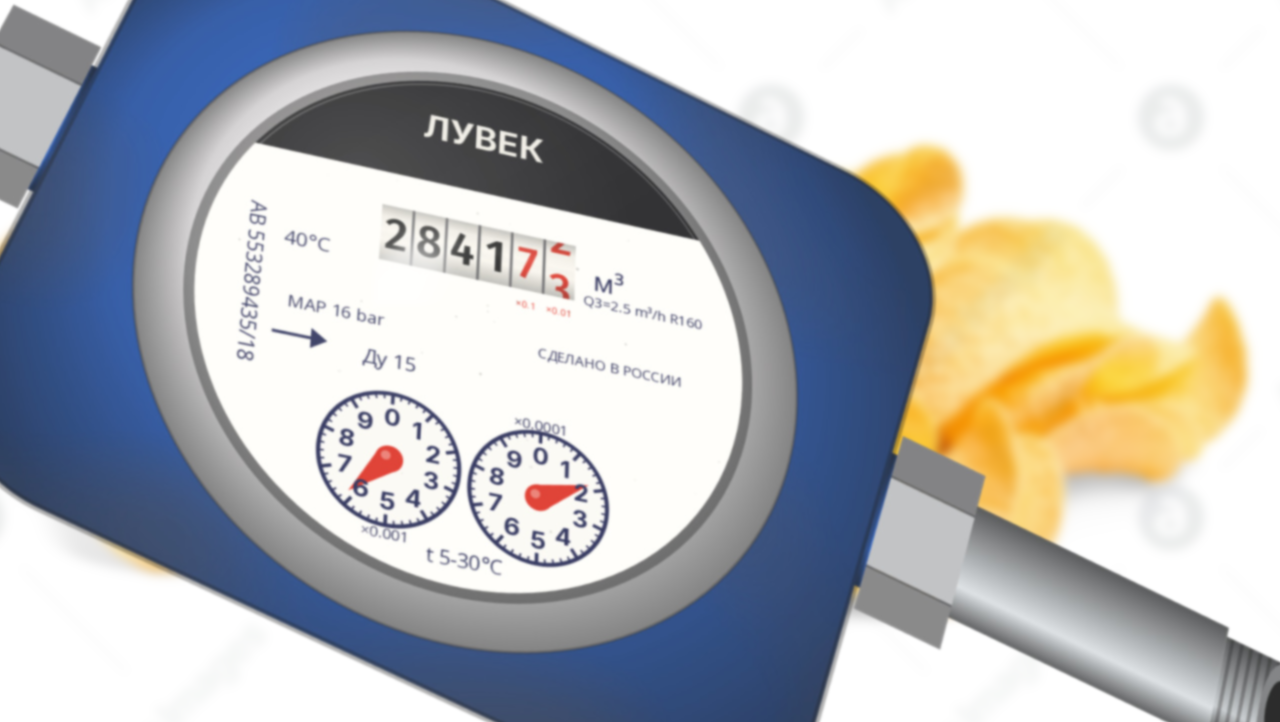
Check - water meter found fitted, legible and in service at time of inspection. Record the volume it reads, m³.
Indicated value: 2841.7261 m³
